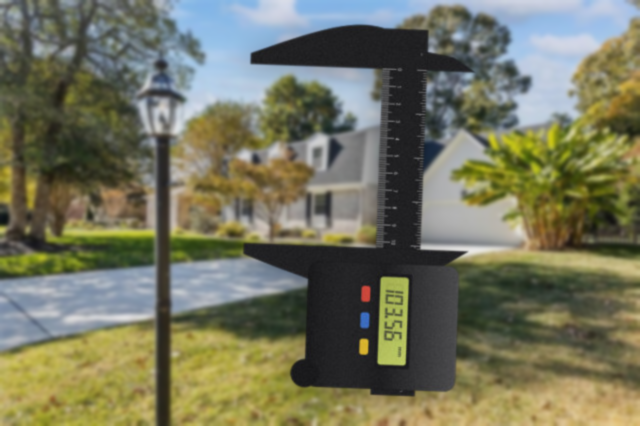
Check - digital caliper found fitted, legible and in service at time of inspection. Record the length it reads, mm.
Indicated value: 103.56 mm
